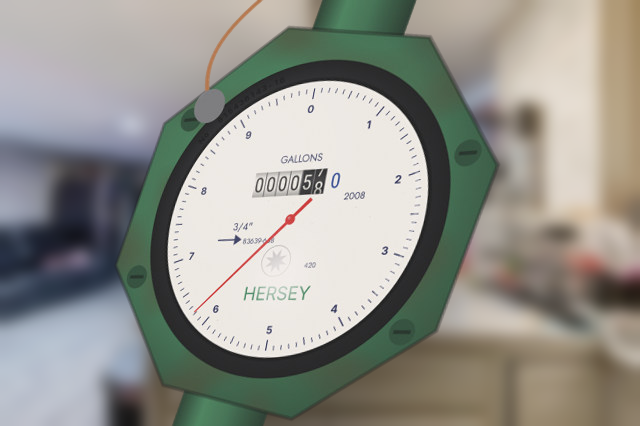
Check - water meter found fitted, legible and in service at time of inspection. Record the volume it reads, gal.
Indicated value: 576.2 gal
